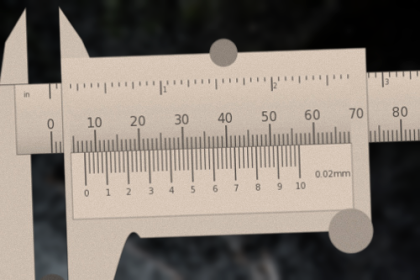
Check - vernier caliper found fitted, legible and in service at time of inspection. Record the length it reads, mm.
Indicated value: 7.5 mm
